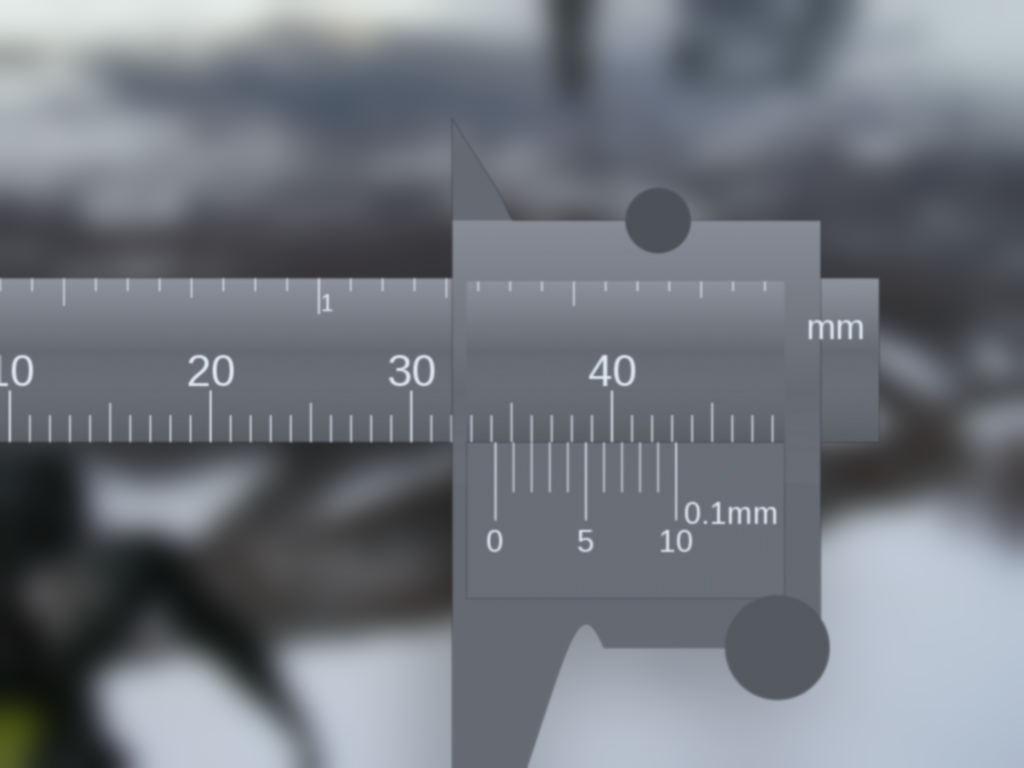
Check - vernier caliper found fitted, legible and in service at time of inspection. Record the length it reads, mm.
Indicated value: 34.2 mm
